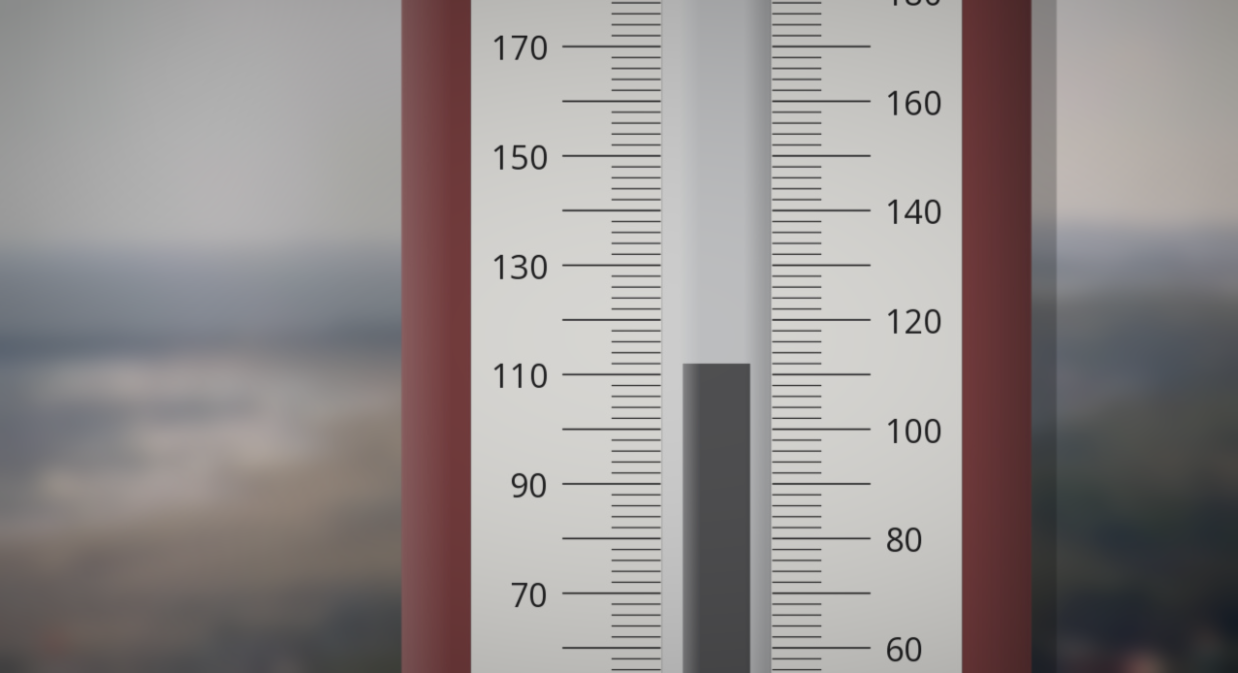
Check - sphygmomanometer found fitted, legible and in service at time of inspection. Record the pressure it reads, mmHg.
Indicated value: 112 mmHg
